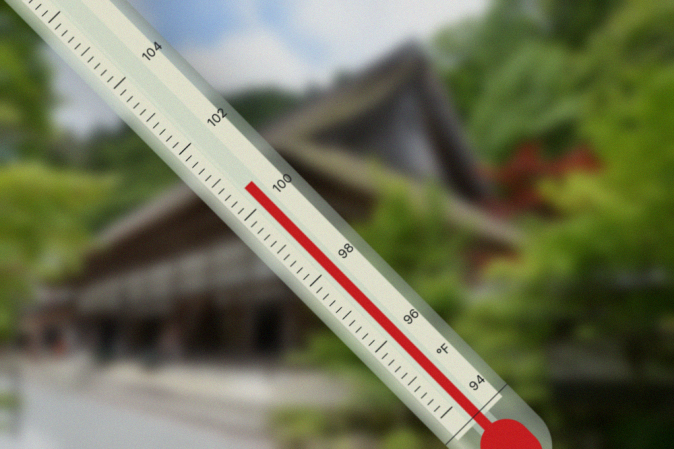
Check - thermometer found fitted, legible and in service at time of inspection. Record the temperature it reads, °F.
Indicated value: 100.5 °F
